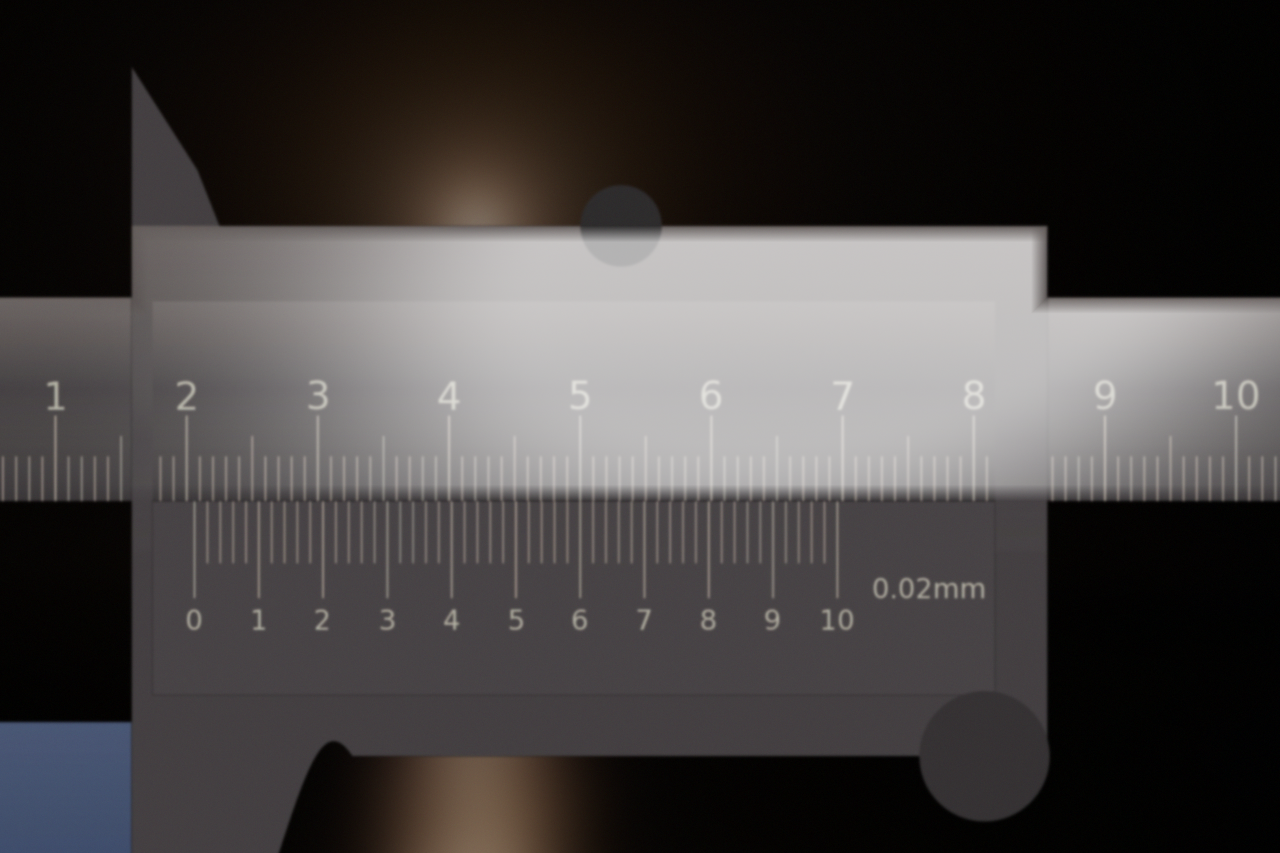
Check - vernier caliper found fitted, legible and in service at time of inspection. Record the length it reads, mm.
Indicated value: 20.6 mm
